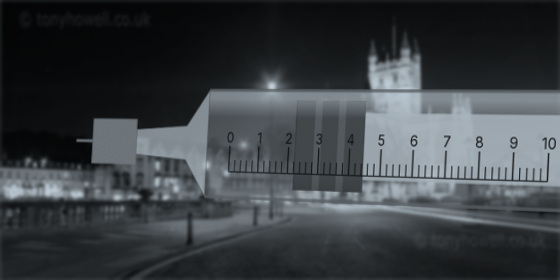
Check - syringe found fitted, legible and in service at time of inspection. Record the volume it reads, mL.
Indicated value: 2.2 mL
